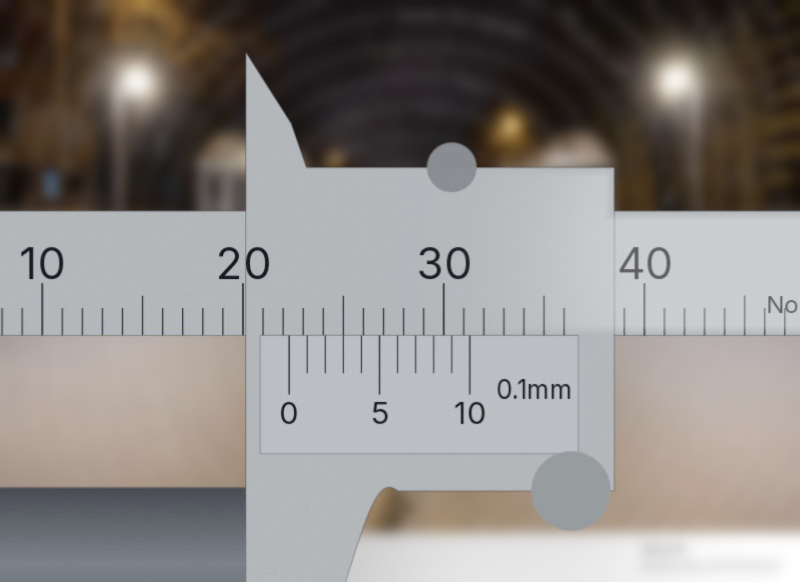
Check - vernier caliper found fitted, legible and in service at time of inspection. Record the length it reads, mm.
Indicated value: 22.3 mm
